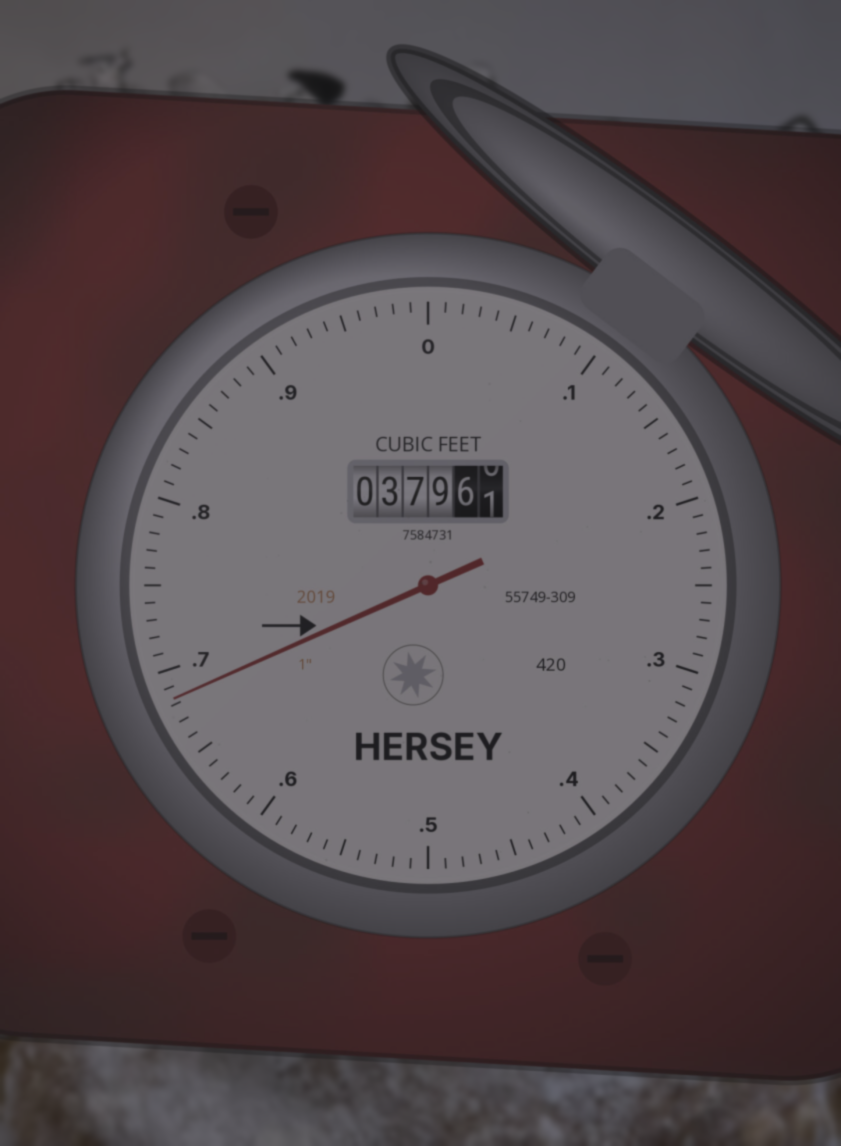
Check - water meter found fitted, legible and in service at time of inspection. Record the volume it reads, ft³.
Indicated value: 37960.68 ft³
